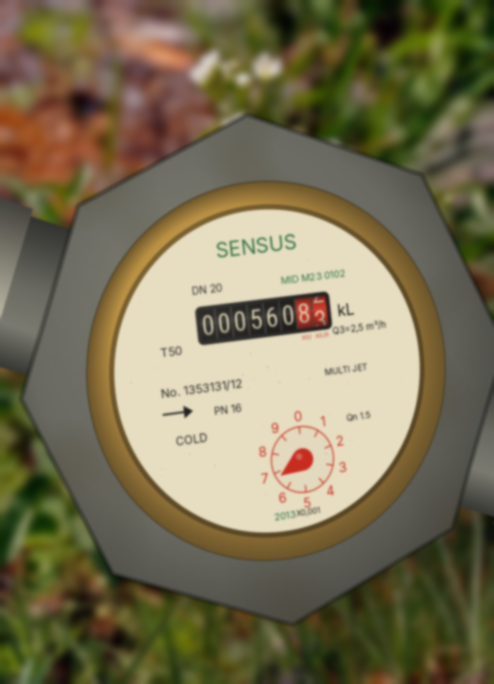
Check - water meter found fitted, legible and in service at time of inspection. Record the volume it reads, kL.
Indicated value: 560.826 kL
